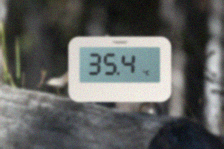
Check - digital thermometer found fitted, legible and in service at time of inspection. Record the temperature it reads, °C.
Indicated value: 35.4 °C
